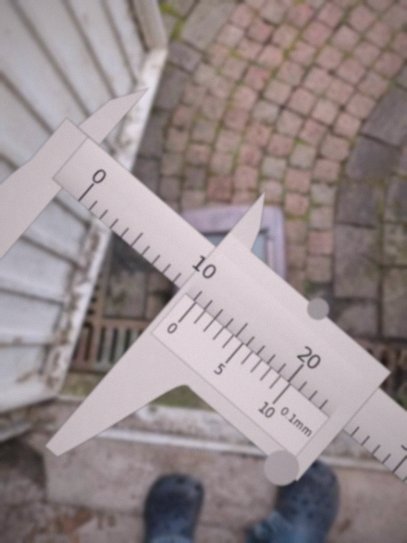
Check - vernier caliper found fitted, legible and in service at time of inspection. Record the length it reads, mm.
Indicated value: 11.2 mm
